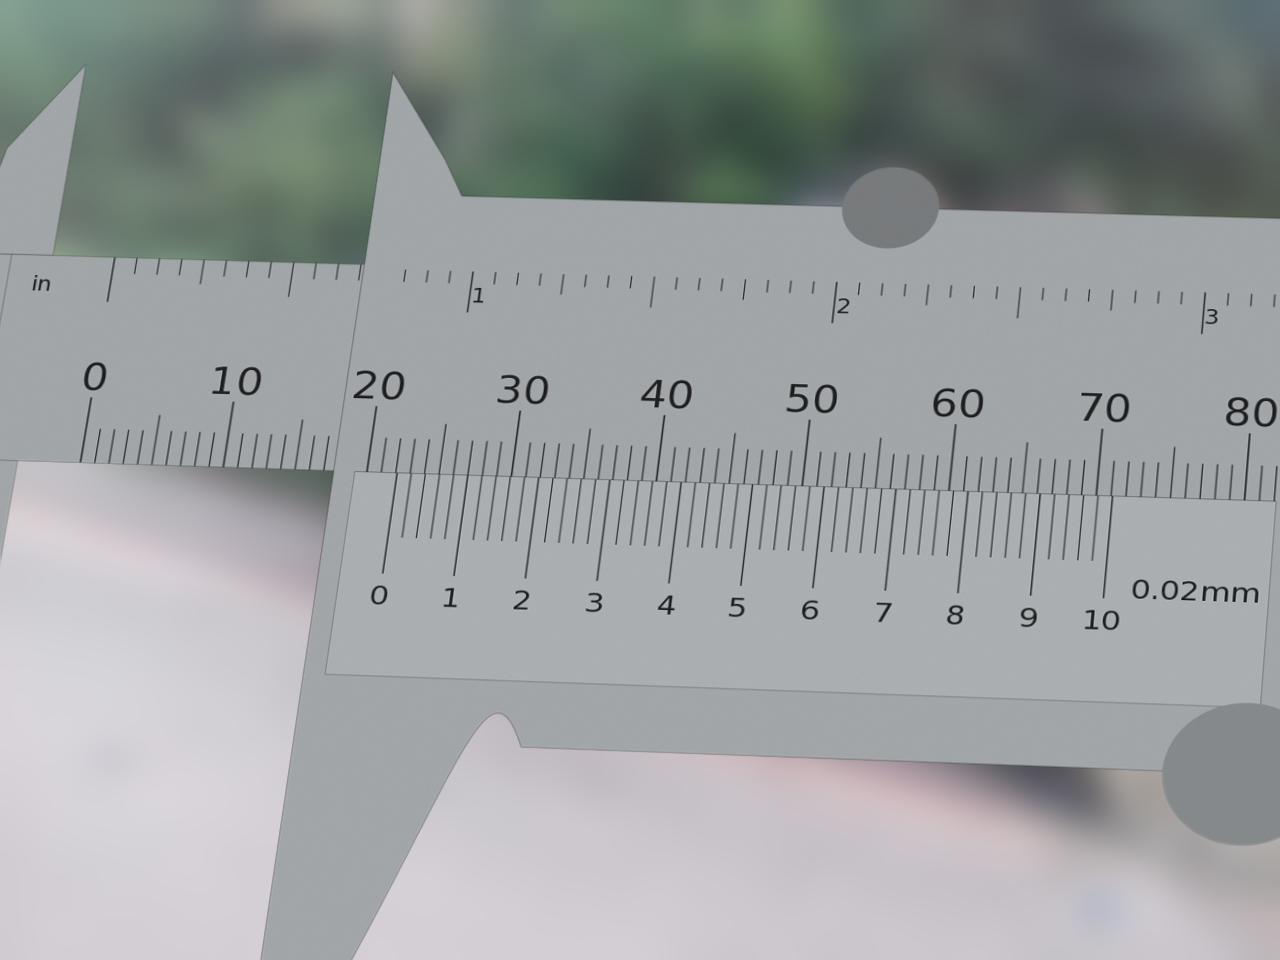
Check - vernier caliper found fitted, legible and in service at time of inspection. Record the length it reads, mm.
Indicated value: 22.1 mm
